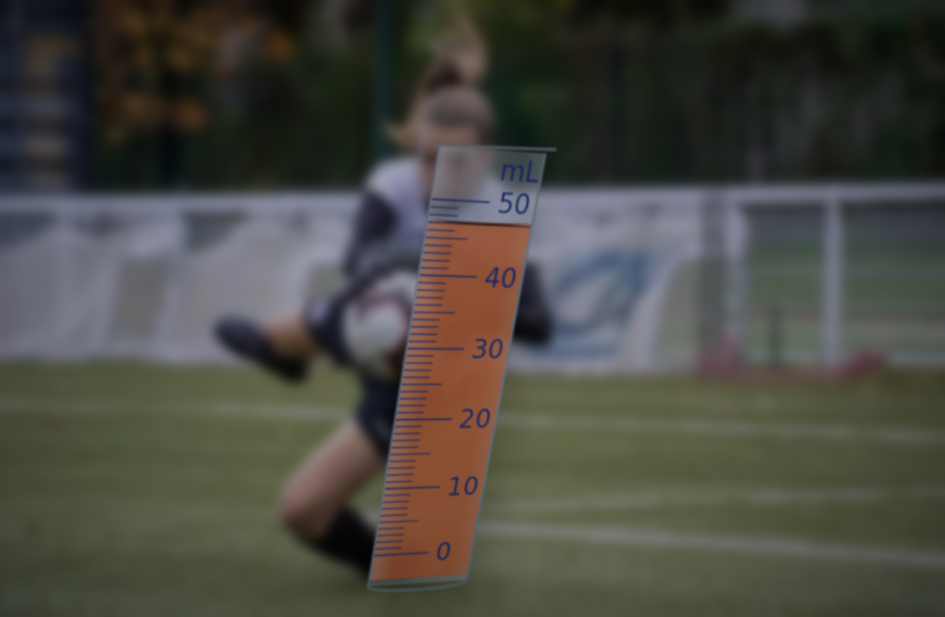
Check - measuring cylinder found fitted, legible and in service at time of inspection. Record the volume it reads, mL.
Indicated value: 47 mL
